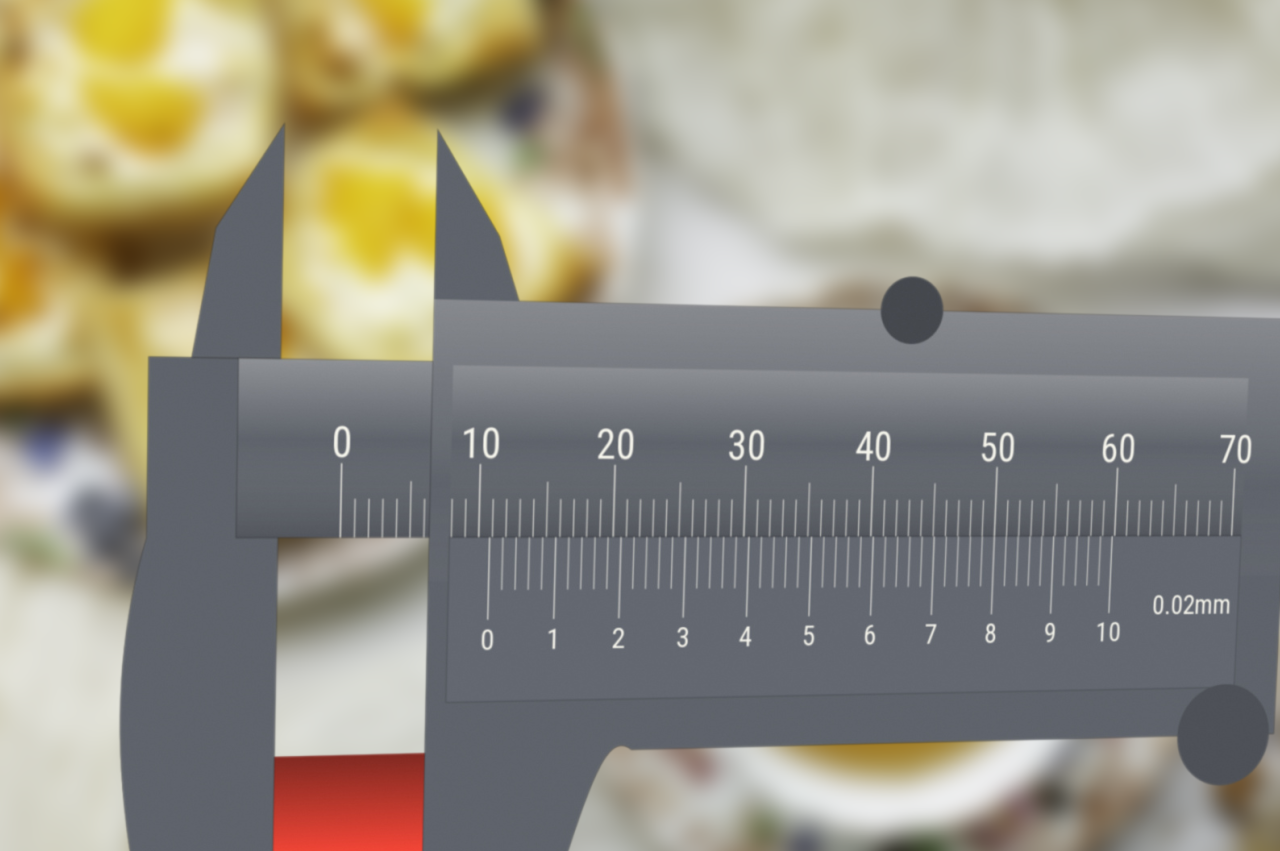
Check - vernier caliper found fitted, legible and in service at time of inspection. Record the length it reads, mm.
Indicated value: 10.8 mm
